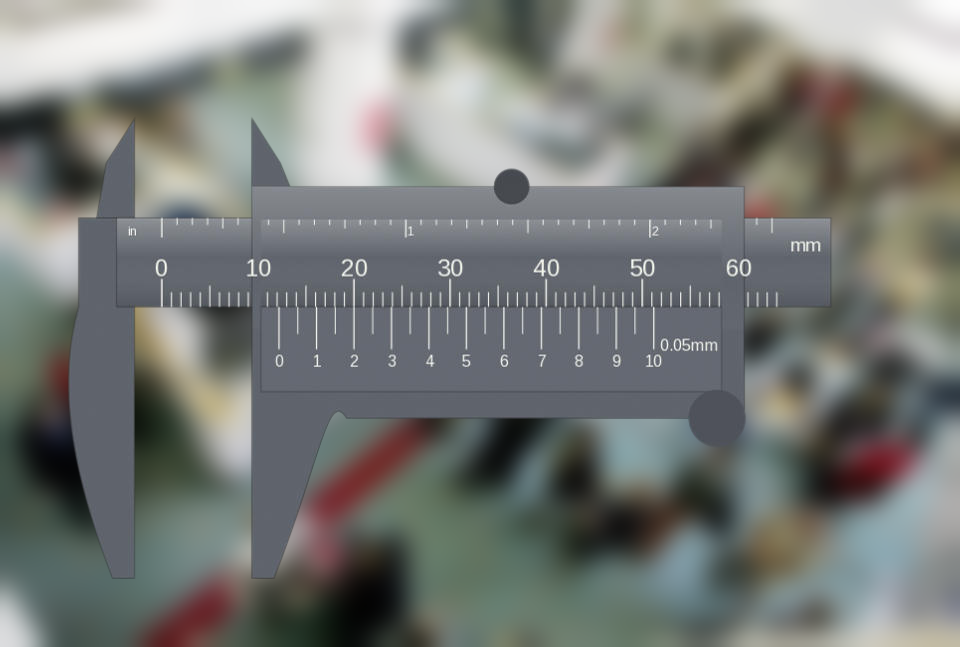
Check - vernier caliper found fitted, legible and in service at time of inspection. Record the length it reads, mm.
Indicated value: 12.2 mm
